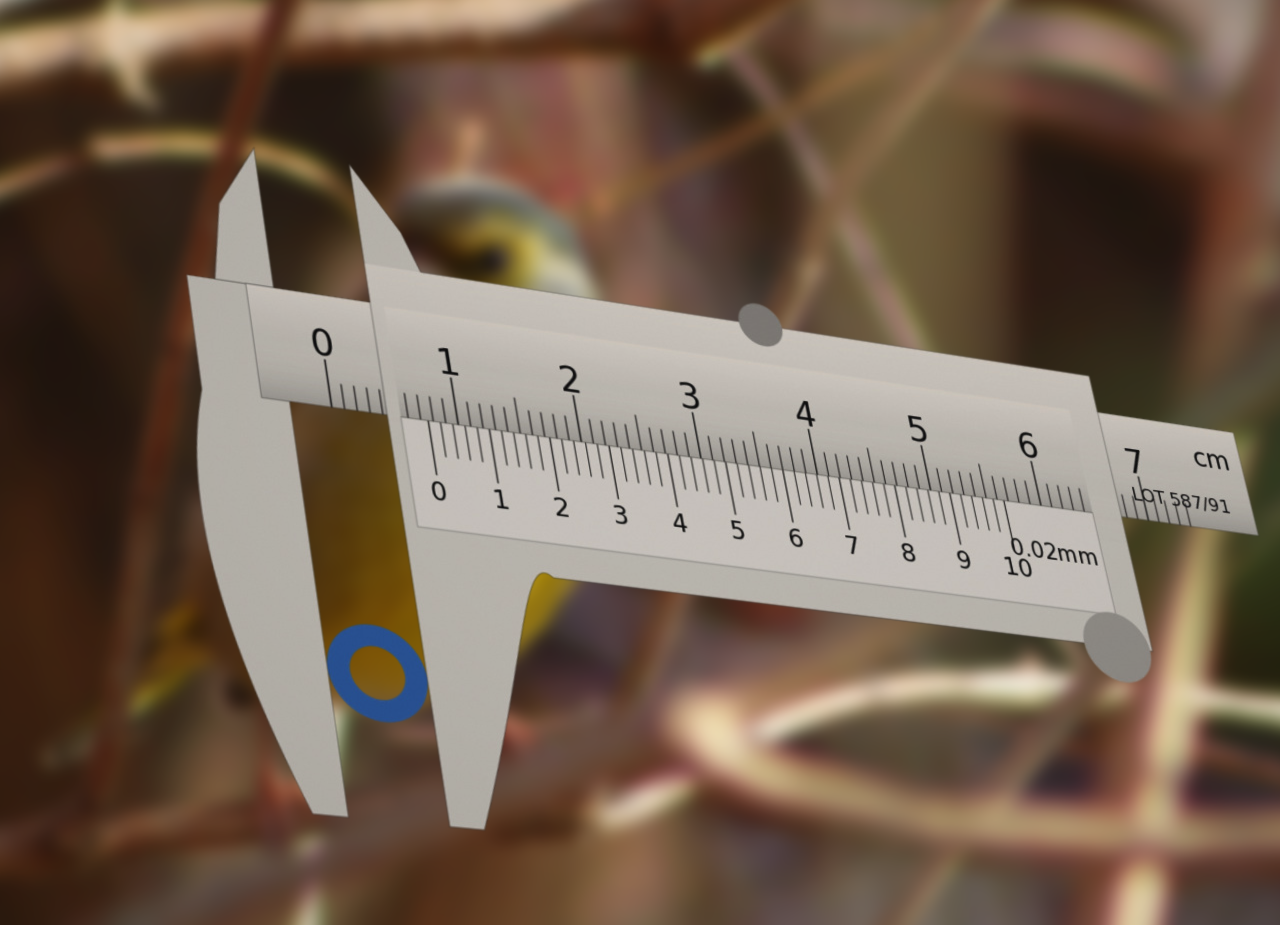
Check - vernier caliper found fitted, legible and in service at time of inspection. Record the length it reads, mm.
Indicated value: 7.6 mm
